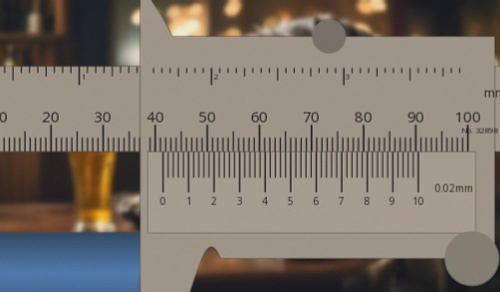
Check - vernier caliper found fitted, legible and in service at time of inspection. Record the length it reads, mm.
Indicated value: 41.5 mm
